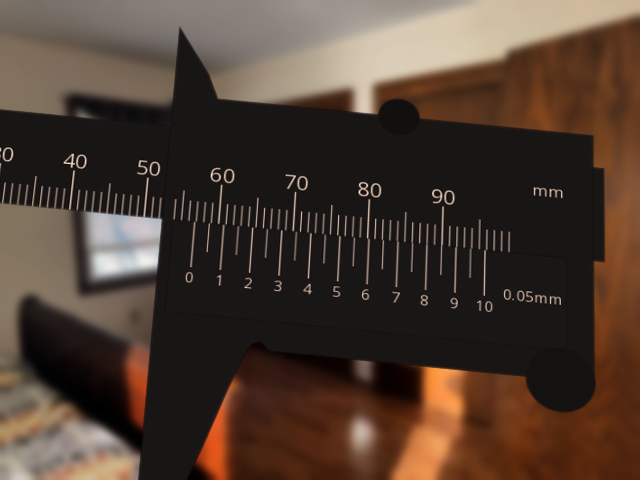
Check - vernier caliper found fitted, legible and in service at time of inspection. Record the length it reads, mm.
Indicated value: 56.8 mm
